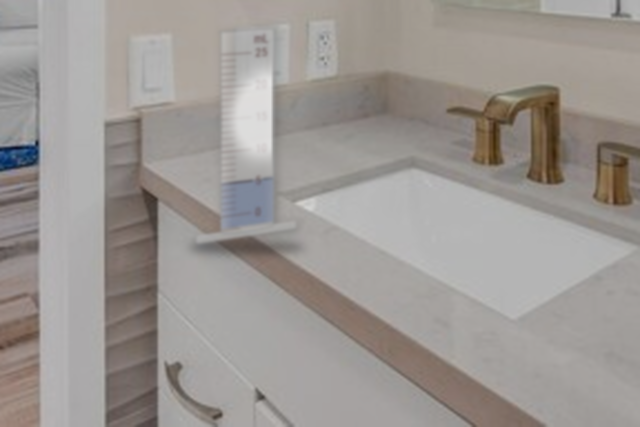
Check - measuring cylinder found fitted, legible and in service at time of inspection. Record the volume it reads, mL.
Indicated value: 5 mL
